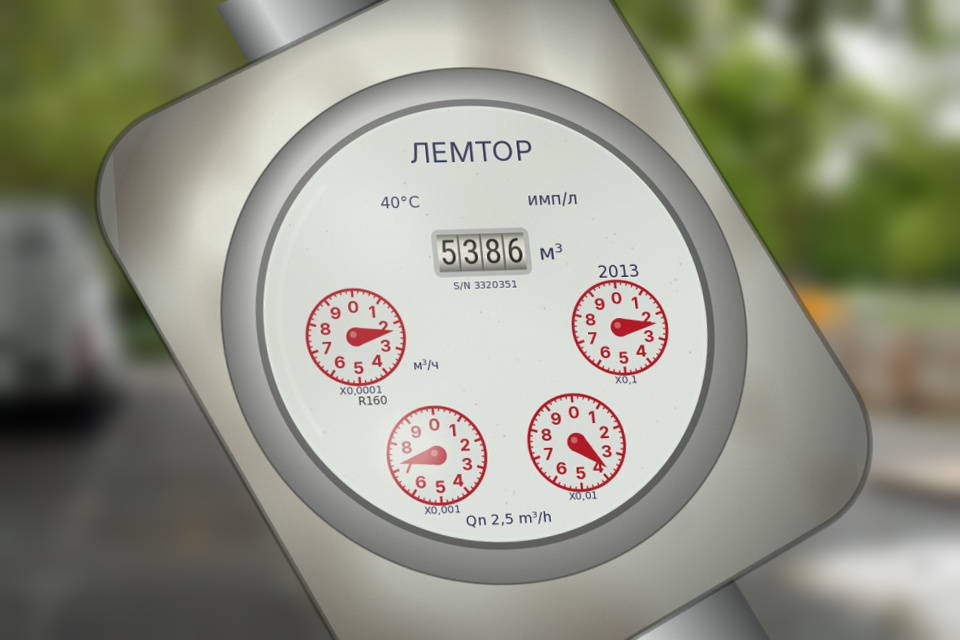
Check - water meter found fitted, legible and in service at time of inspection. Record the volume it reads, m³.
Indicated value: 5386.2372 m³
